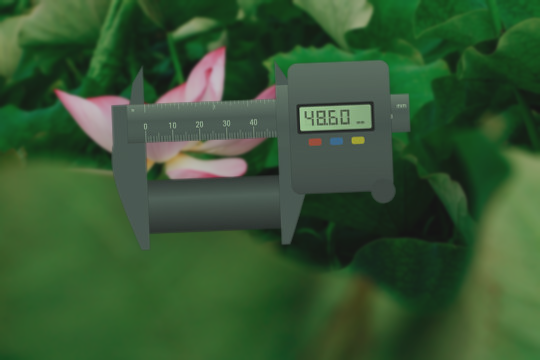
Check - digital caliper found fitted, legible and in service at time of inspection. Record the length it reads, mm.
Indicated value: 48.60 mm
